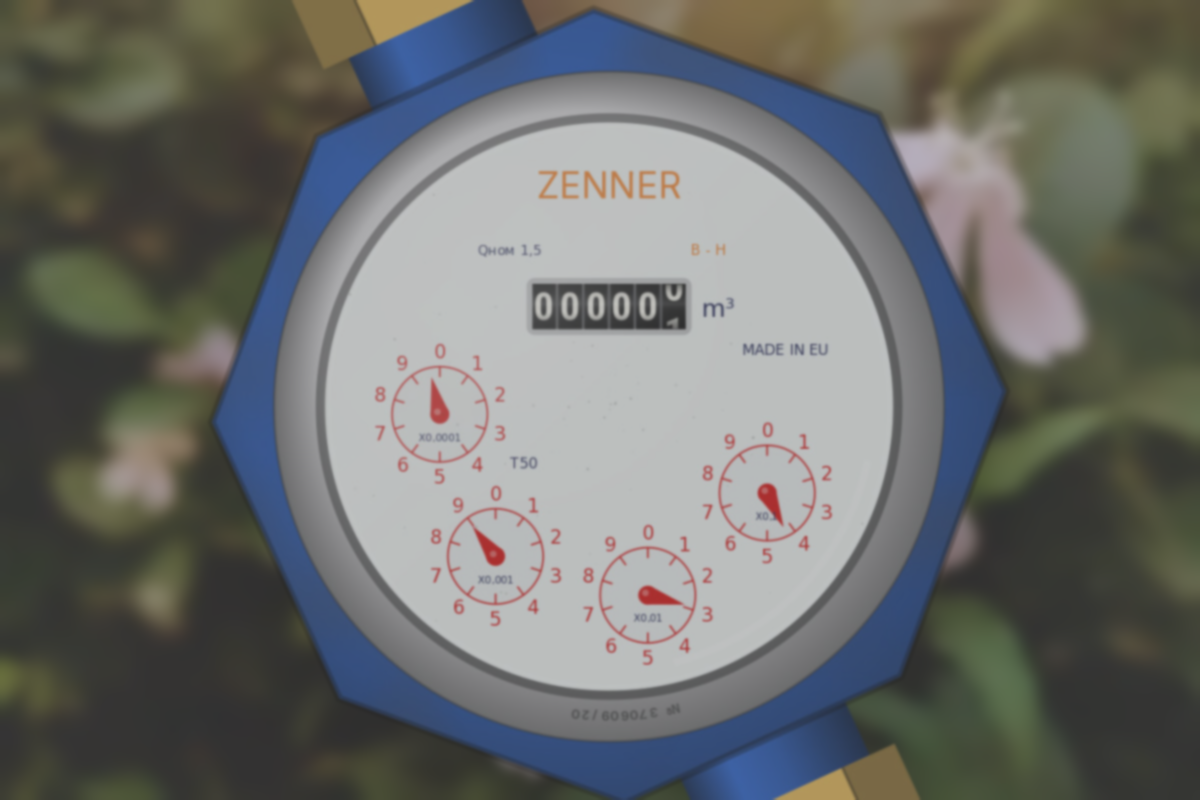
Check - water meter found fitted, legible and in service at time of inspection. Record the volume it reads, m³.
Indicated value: 0.4289 m³
